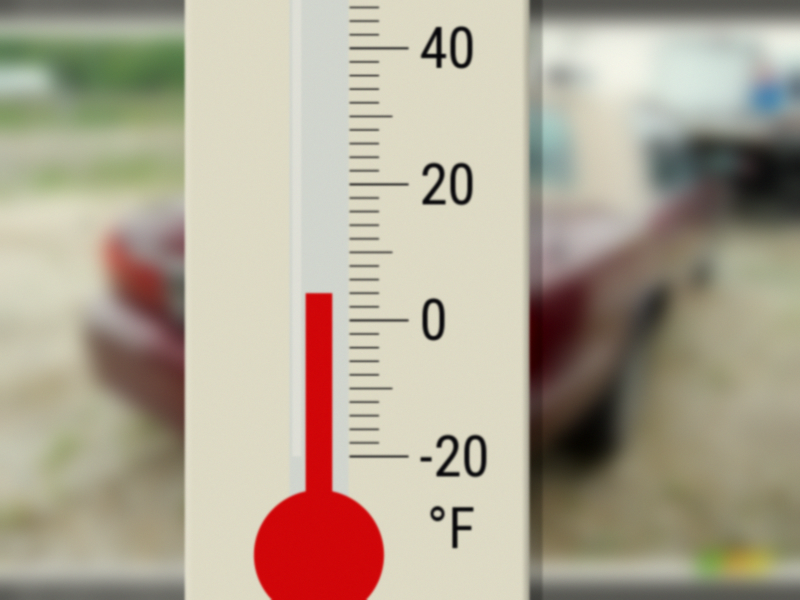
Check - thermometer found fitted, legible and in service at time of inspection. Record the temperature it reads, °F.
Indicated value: 4 °F
